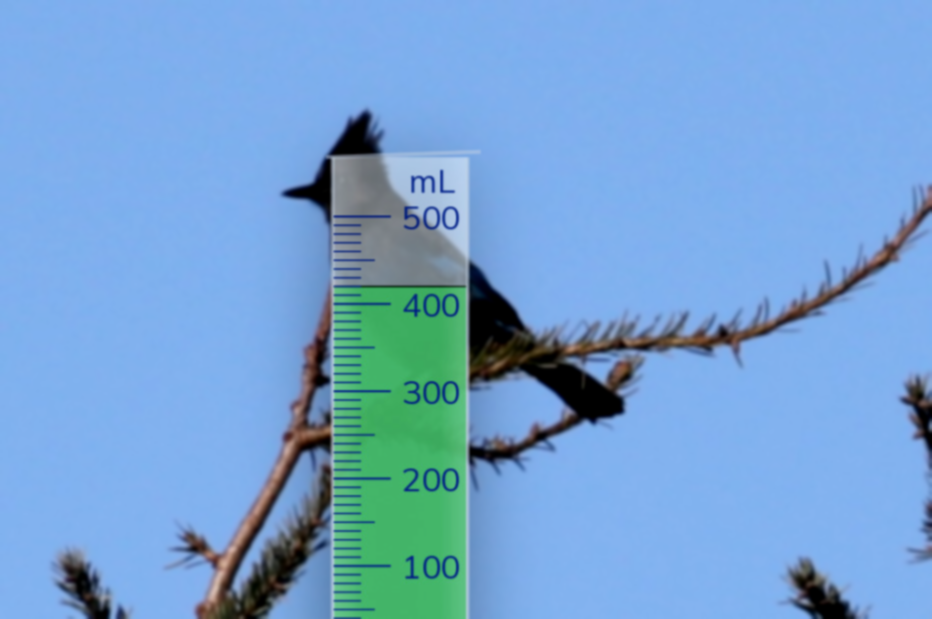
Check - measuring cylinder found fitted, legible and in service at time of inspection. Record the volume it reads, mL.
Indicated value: 420 mL
